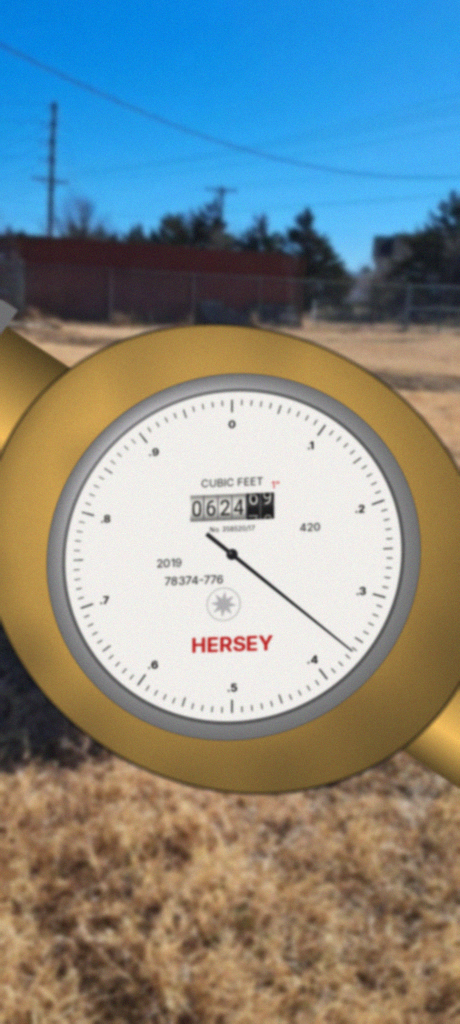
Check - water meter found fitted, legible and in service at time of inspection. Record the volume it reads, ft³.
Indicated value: 62469.36 ft³
